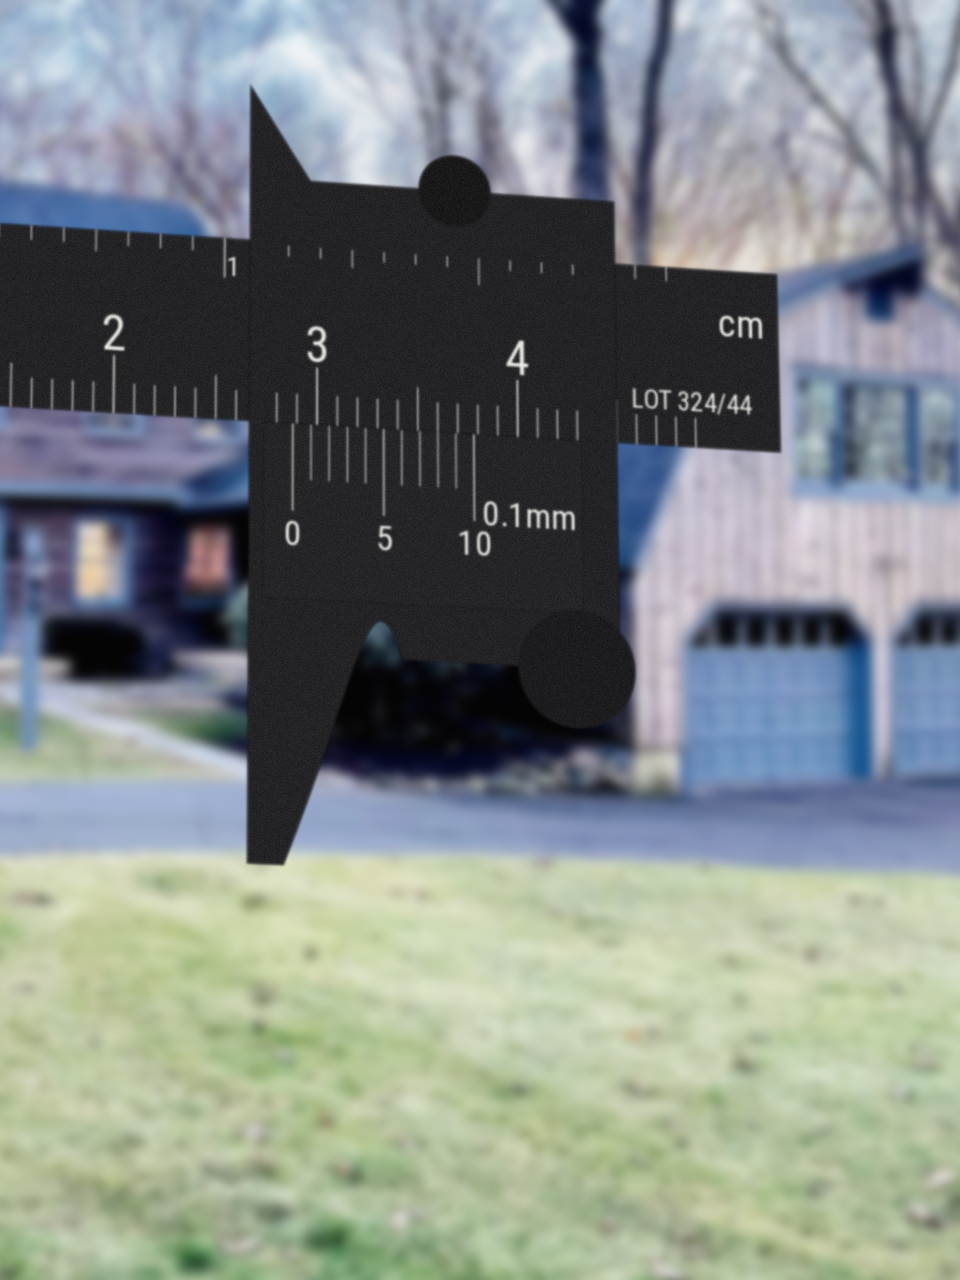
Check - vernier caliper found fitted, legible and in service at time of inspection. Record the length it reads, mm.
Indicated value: 28.8 mm
